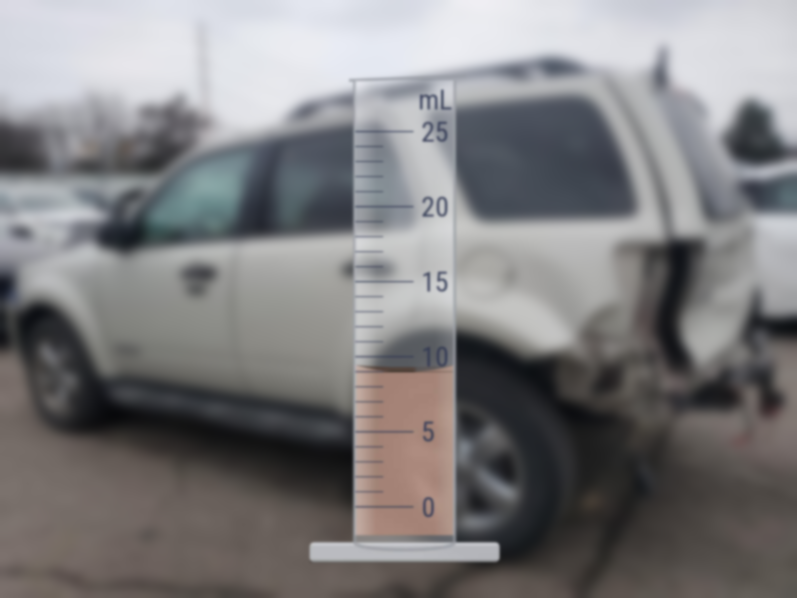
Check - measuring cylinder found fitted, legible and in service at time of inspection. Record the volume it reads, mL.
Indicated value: 9 mL
